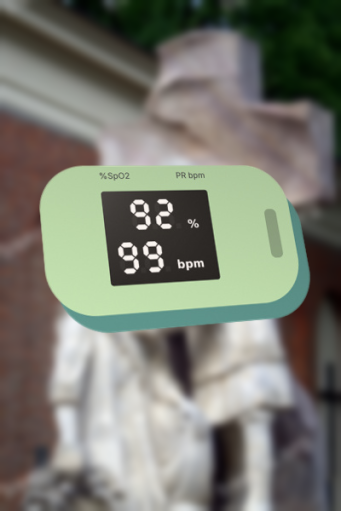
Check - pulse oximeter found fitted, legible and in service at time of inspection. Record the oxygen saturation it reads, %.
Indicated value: 92 %
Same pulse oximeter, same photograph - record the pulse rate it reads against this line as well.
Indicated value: 99 bpm
